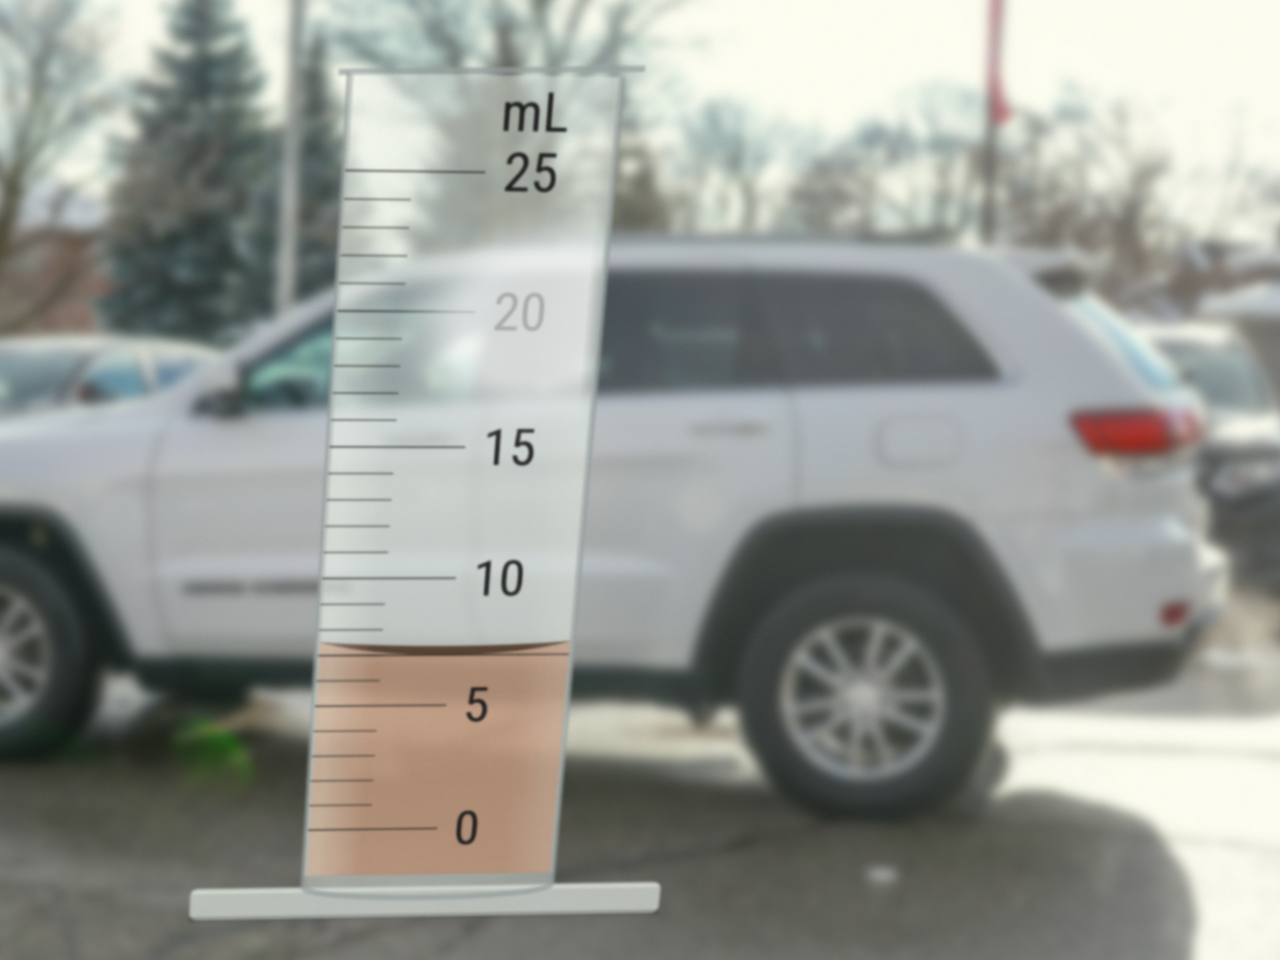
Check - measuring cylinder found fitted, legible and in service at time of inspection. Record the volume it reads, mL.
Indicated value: 7 mL
